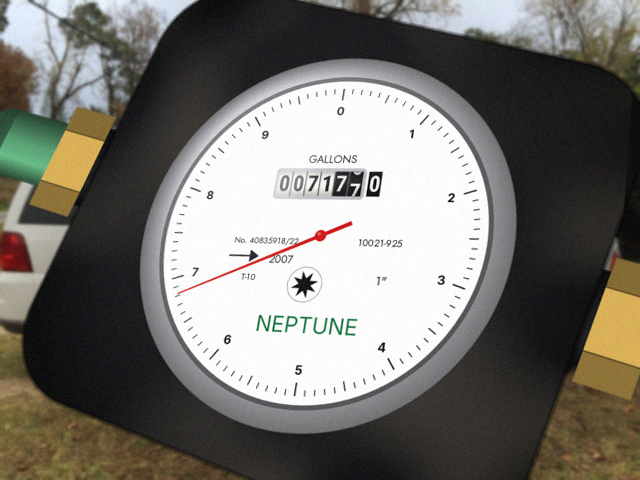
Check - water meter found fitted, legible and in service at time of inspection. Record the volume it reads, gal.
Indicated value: 71766.8 gal
